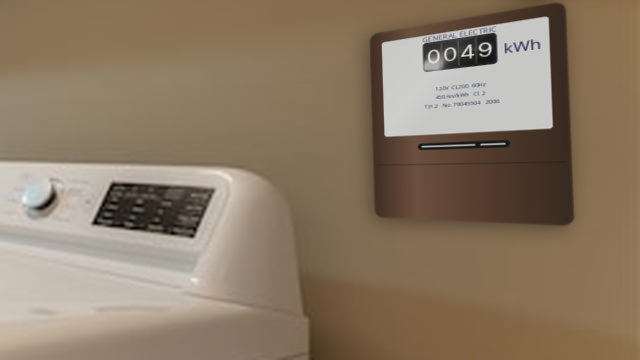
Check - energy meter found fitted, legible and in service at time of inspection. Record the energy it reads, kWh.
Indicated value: 49 kWh
